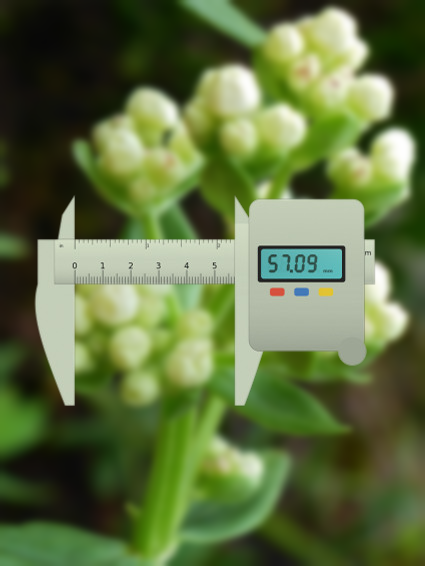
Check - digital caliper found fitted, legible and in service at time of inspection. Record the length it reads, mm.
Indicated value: 57.09 mm
